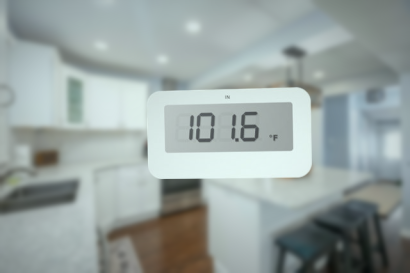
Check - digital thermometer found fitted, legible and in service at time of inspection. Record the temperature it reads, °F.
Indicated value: 101.6 °F
